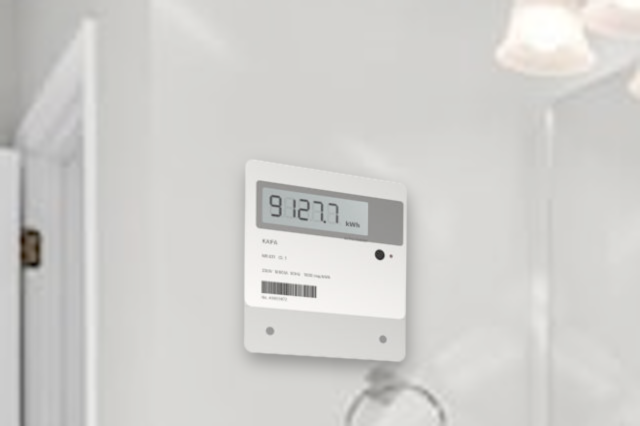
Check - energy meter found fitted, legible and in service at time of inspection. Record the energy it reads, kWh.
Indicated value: 9127.7 kWh
